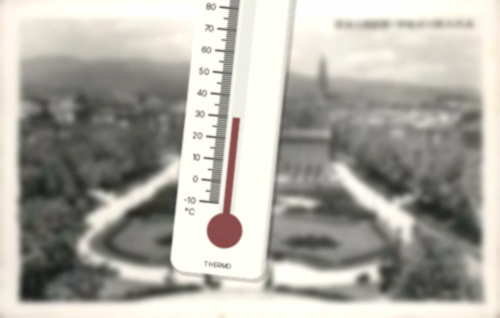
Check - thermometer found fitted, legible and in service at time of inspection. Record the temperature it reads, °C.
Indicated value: 30 °C
